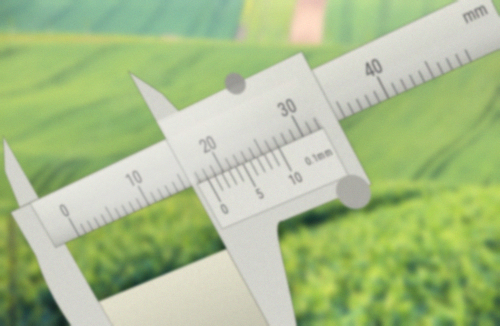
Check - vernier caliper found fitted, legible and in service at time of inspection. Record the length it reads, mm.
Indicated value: 18.0 mm
